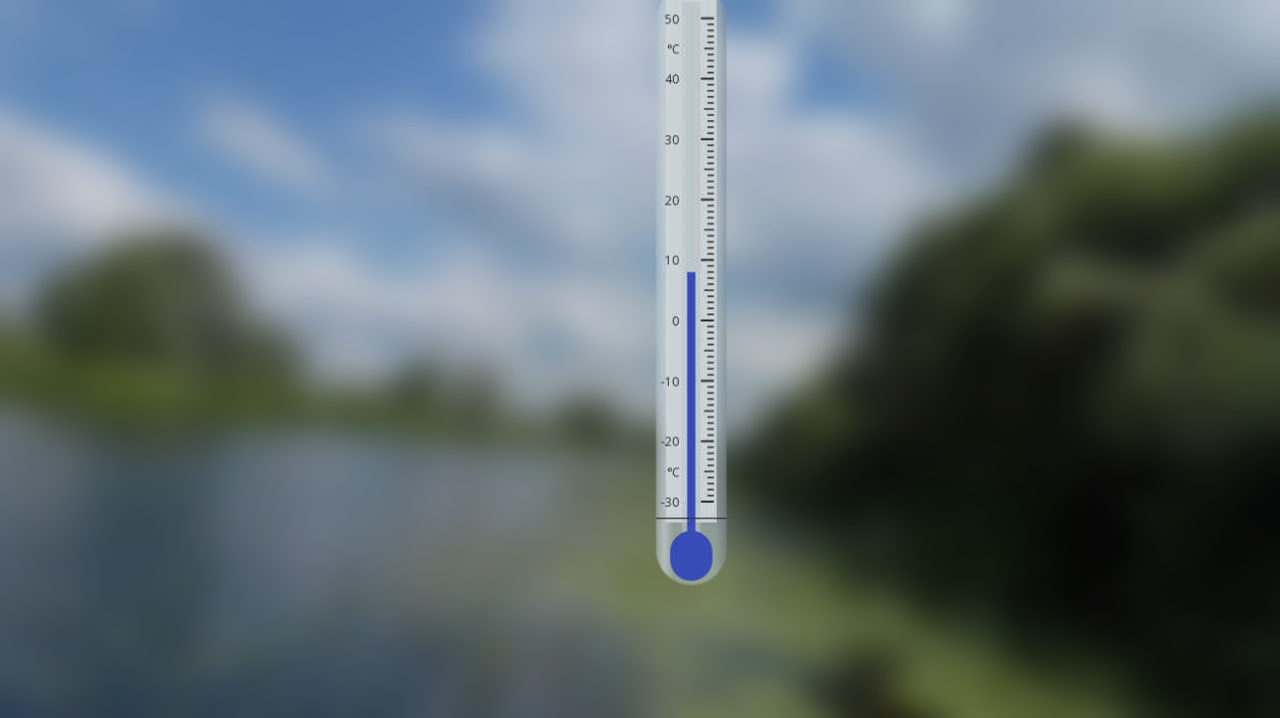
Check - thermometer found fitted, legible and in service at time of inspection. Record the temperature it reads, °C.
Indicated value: 8 °C
